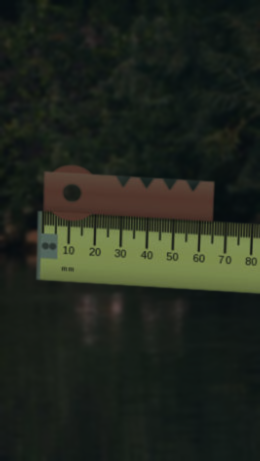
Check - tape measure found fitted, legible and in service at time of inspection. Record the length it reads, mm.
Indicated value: 65 mm
